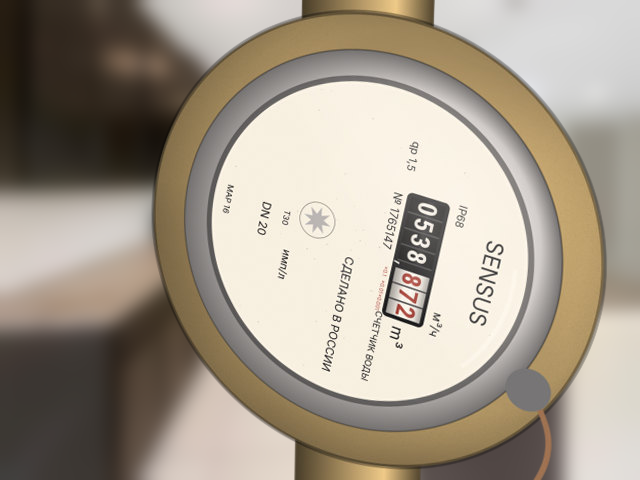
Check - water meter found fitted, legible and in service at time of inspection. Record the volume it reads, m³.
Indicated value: 538.872 m³
